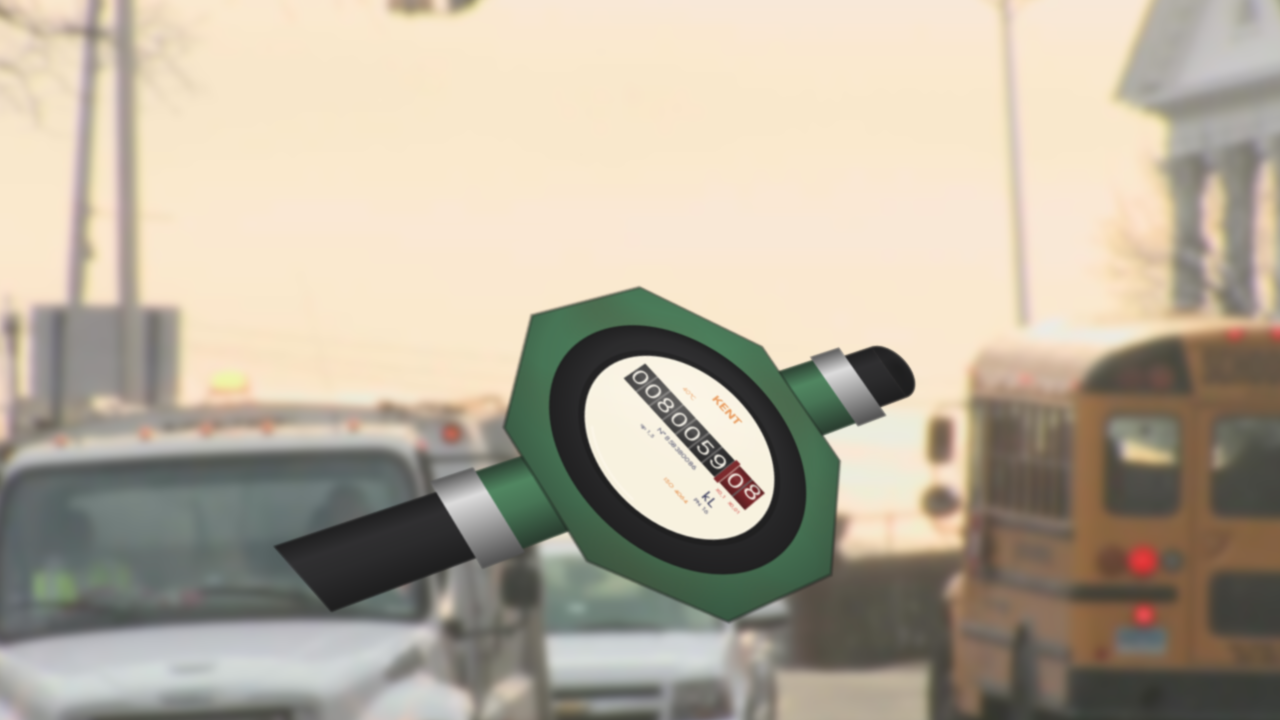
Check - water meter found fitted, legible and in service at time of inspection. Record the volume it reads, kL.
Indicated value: 80059.08 kL
